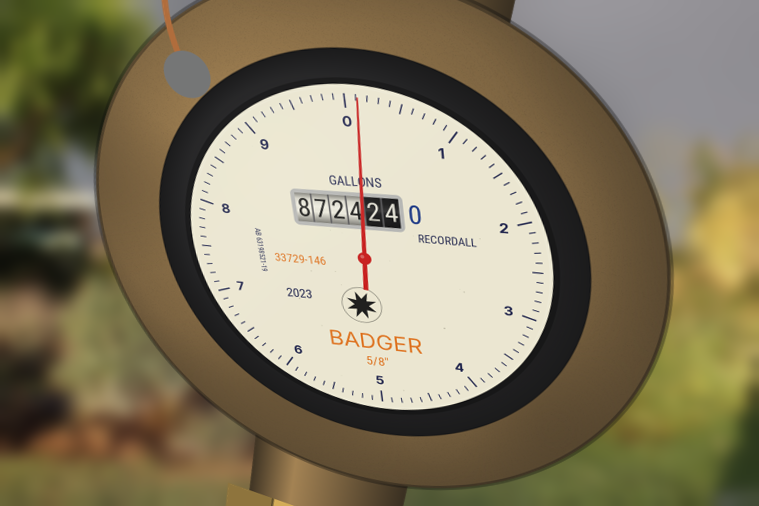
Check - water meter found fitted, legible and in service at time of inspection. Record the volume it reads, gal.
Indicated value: 8724240.1 gal
